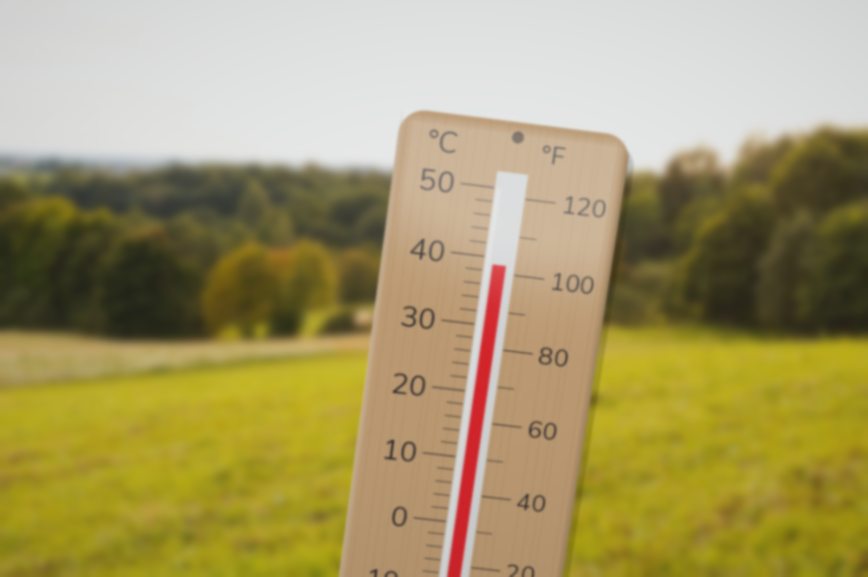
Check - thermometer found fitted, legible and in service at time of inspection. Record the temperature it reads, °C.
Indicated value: 39 °C
